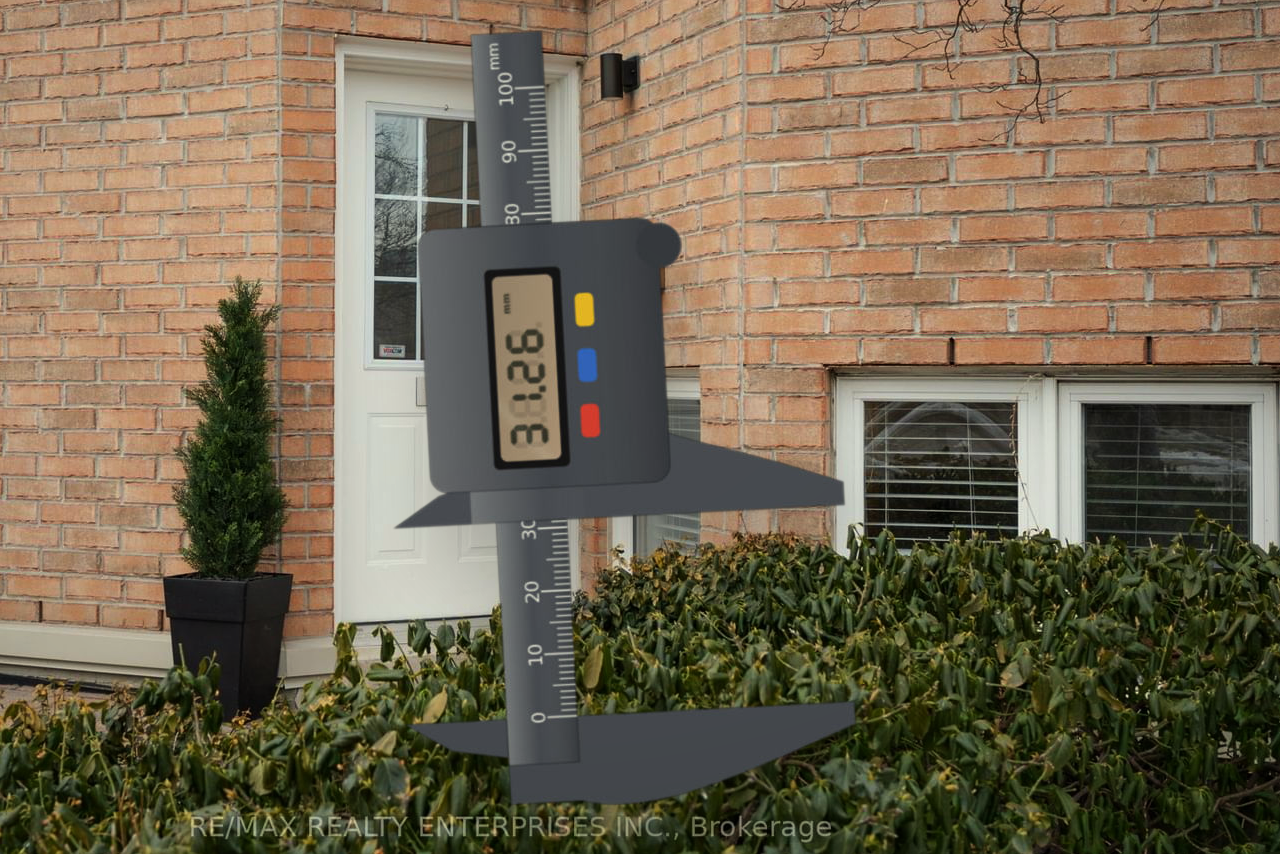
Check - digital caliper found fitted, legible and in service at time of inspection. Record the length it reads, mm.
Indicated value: 31.26 mm
